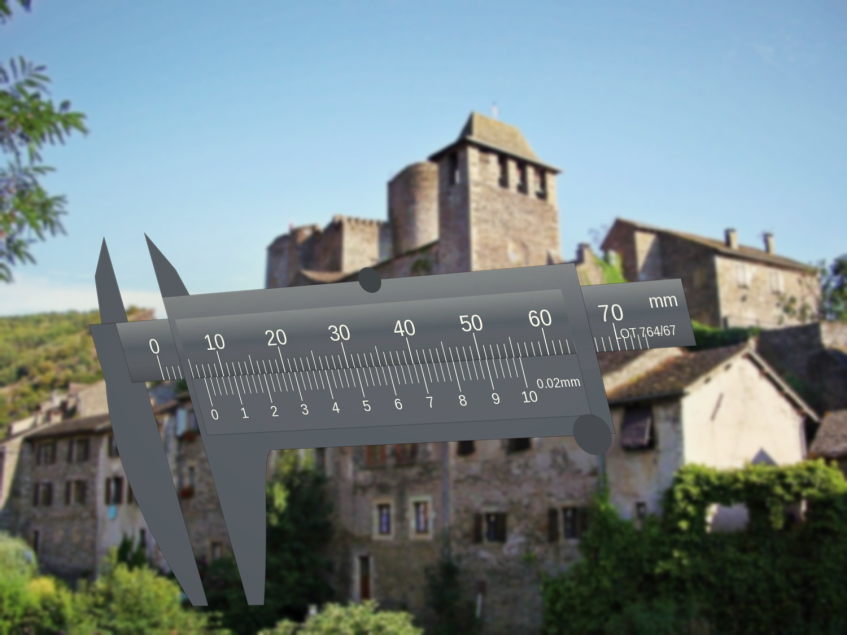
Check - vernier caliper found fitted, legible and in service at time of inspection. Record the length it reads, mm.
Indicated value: 6.8 mm
